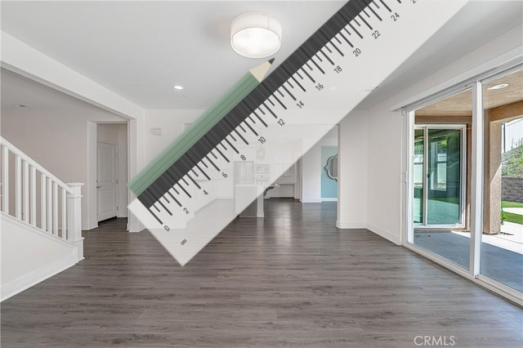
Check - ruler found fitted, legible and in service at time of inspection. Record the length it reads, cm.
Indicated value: 15 cm
